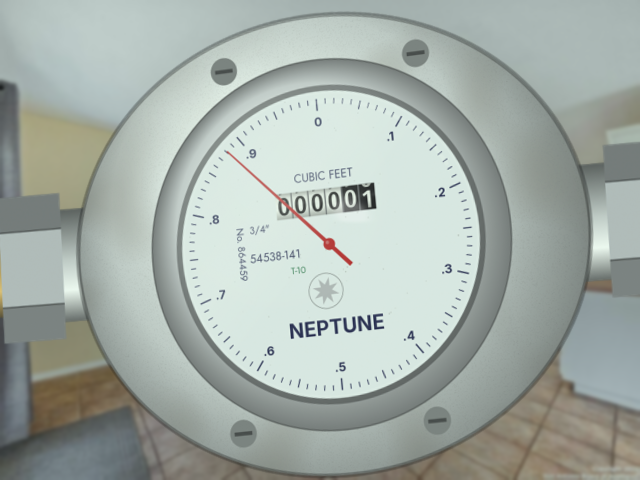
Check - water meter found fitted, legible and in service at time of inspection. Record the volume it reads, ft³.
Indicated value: 0.88 ft³
